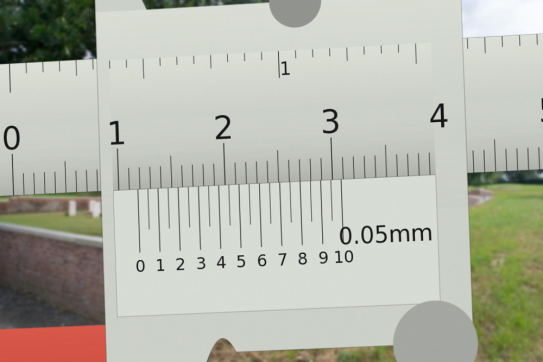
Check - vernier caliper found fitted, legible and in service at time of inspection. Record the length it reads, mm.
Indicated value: 11.8 mm
